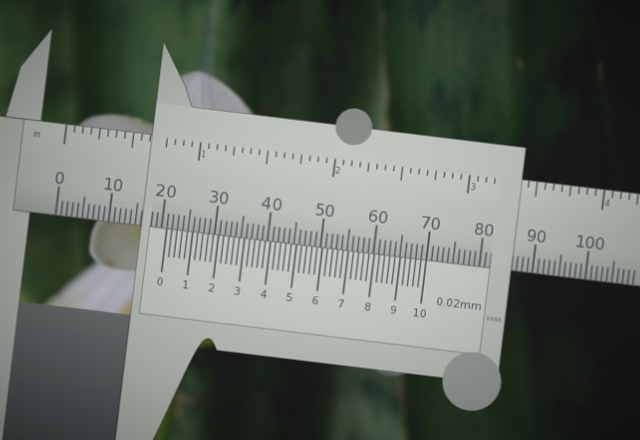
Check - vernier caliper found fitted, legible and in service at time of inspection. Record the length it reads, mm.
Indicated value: 21.0 mm
